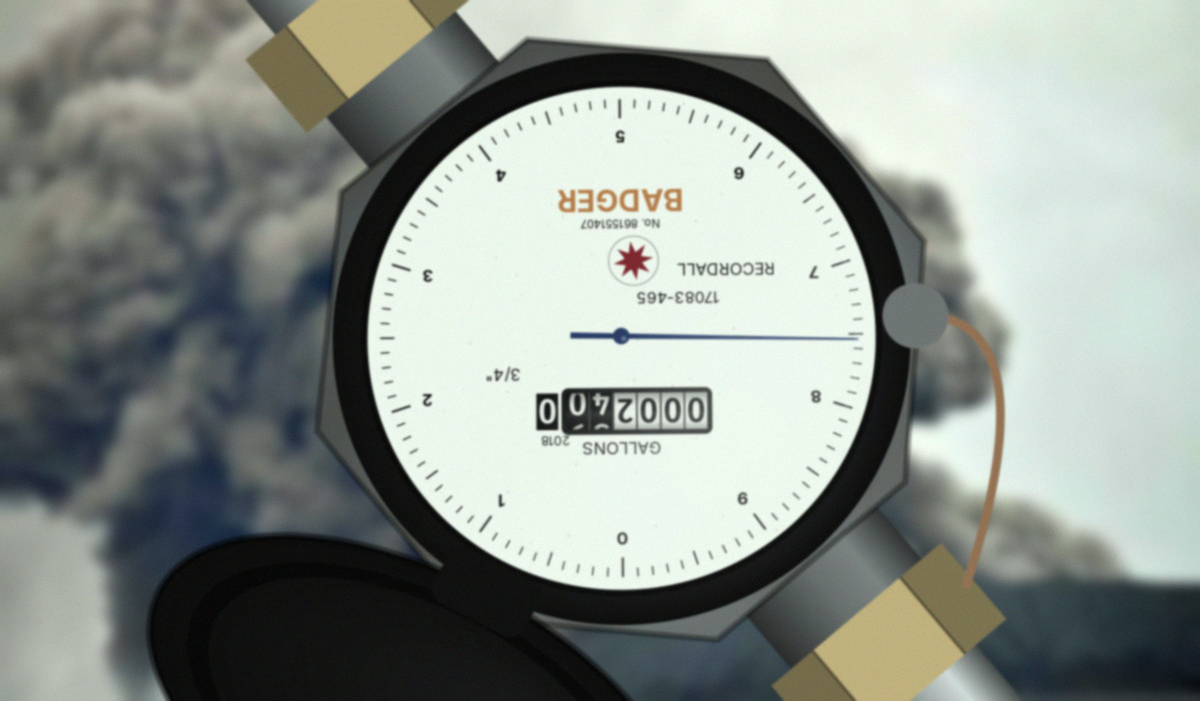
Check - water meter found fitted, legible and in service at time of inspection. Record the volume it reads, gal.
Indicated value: 2397.5 gal
